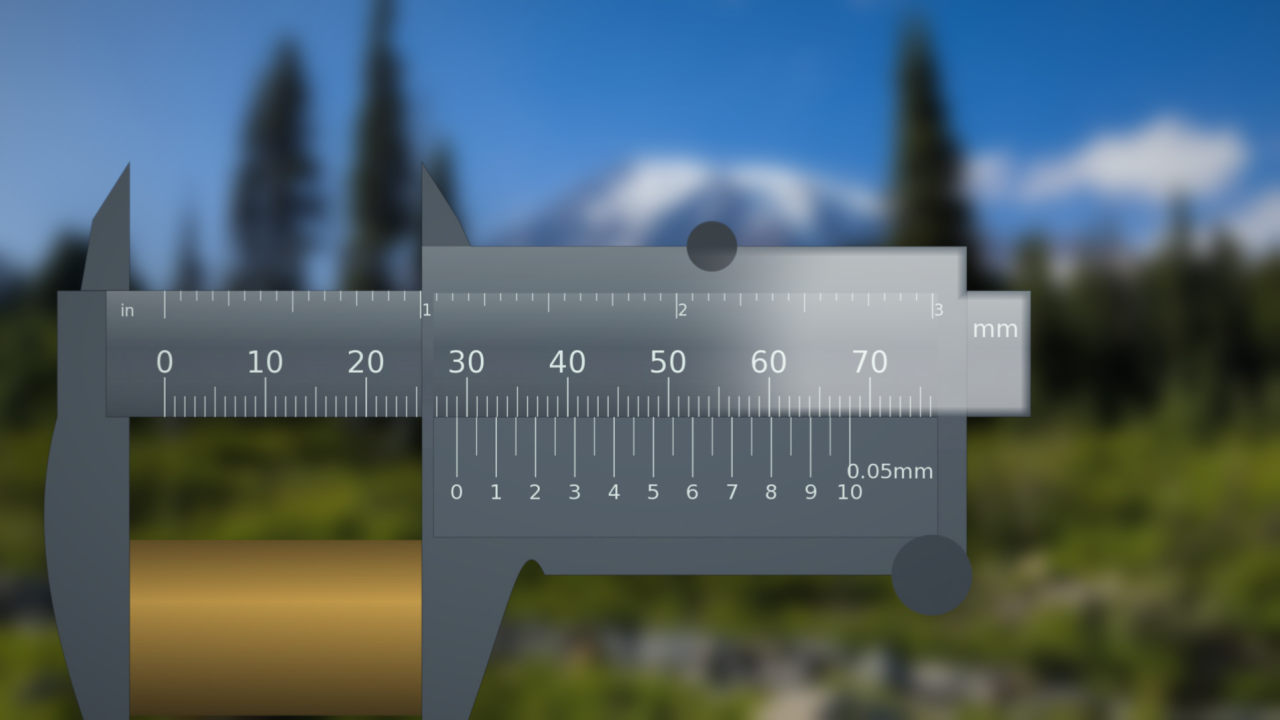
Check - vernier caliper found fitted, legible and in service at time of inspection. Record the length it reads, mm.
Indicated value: 29.0 mm
